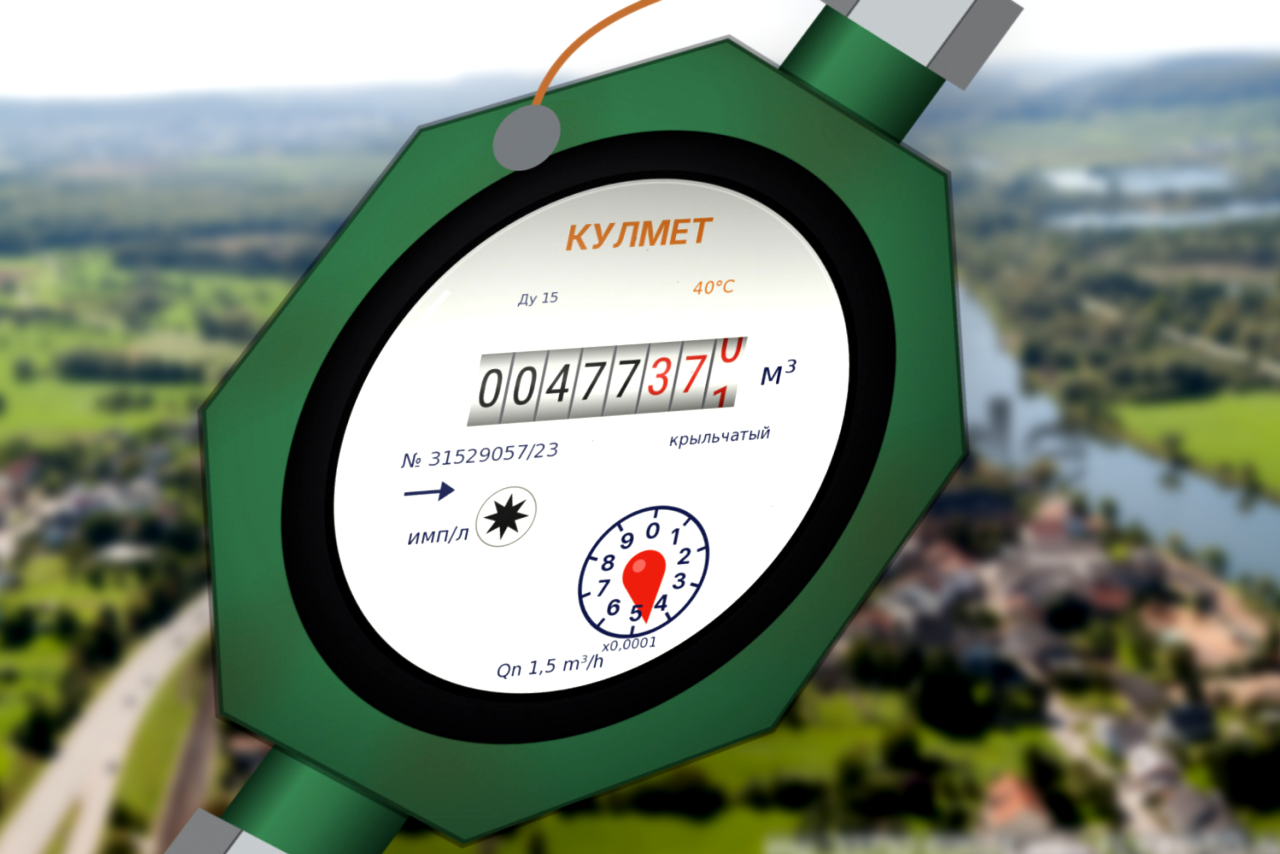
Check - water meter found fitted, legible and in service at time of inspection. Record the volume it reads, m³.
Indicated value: 477.3704 m³
